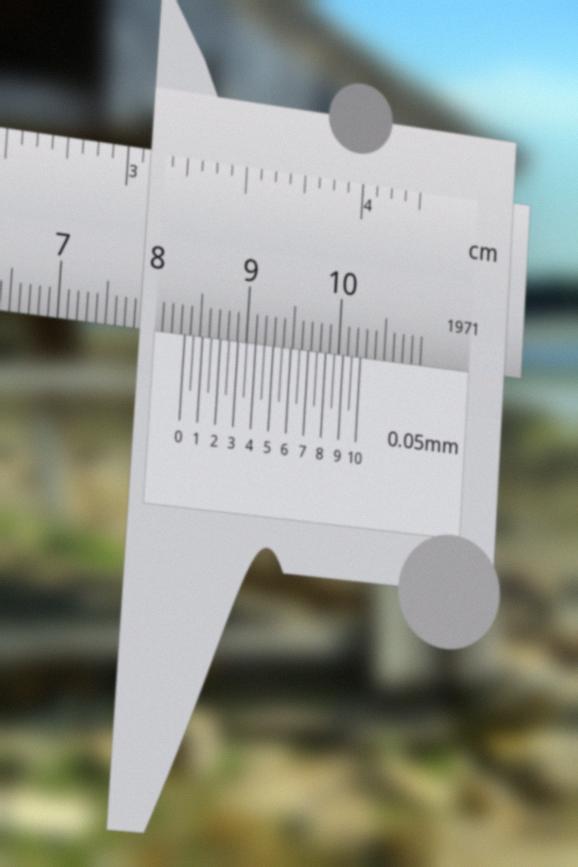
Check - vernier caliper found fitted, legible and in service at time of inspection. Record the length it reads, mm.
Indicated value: 83.4 mm
